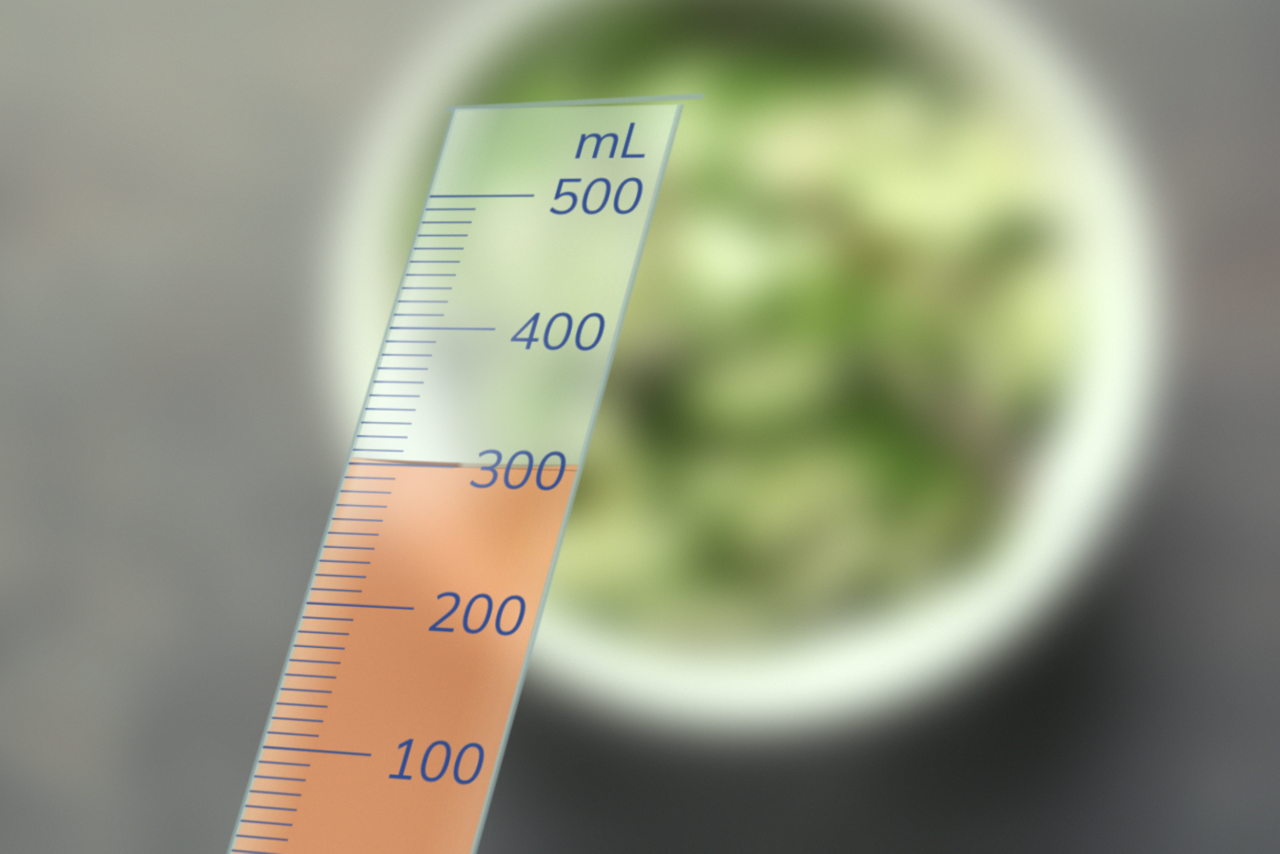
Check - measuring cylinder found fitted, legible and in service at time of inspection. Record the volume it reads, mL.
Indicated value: 300 mL
